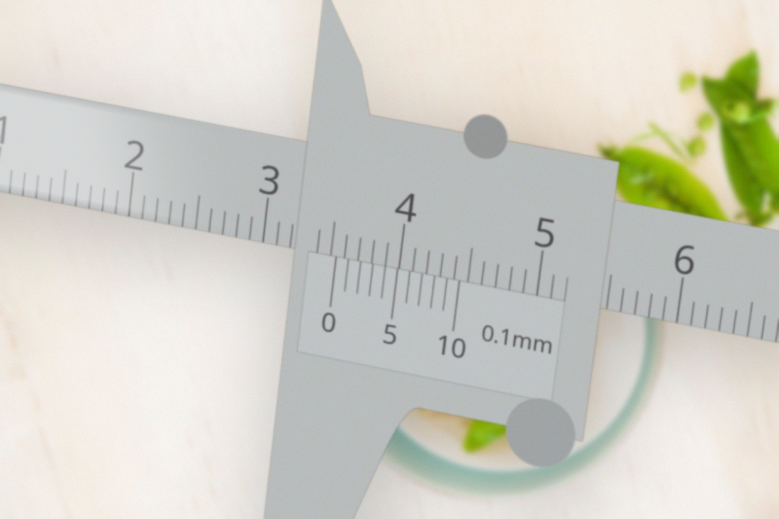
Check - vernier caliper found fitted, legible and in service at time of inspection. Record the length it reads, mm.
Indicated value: 35.4 mm
